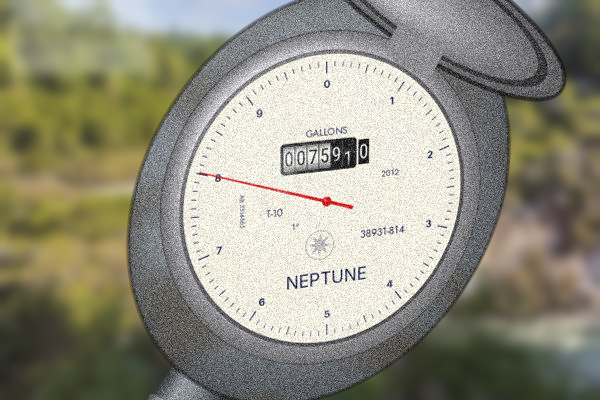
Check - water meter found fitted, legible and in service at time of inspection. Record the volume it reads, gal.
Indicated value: 75908.0 gal
